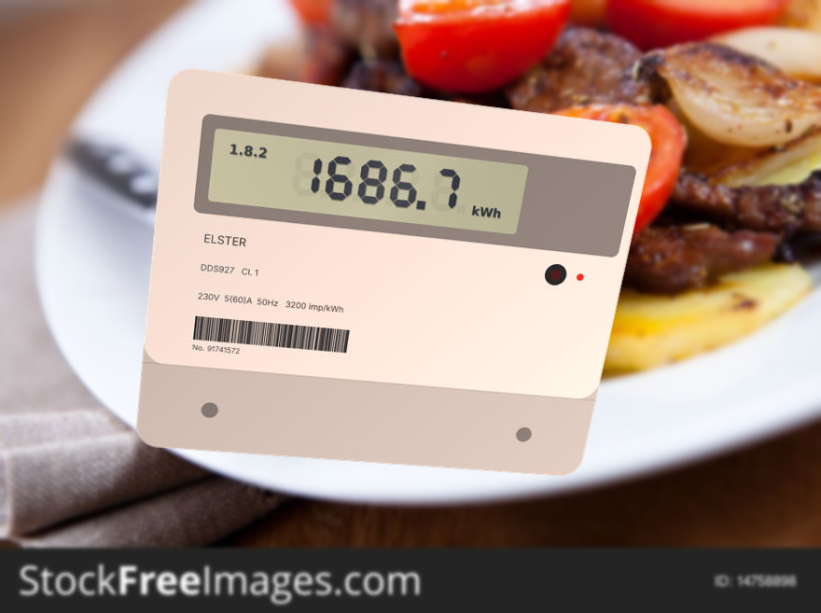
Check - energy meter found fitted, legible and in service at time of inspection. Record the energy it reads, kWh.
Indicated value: 1686.7 kWh
